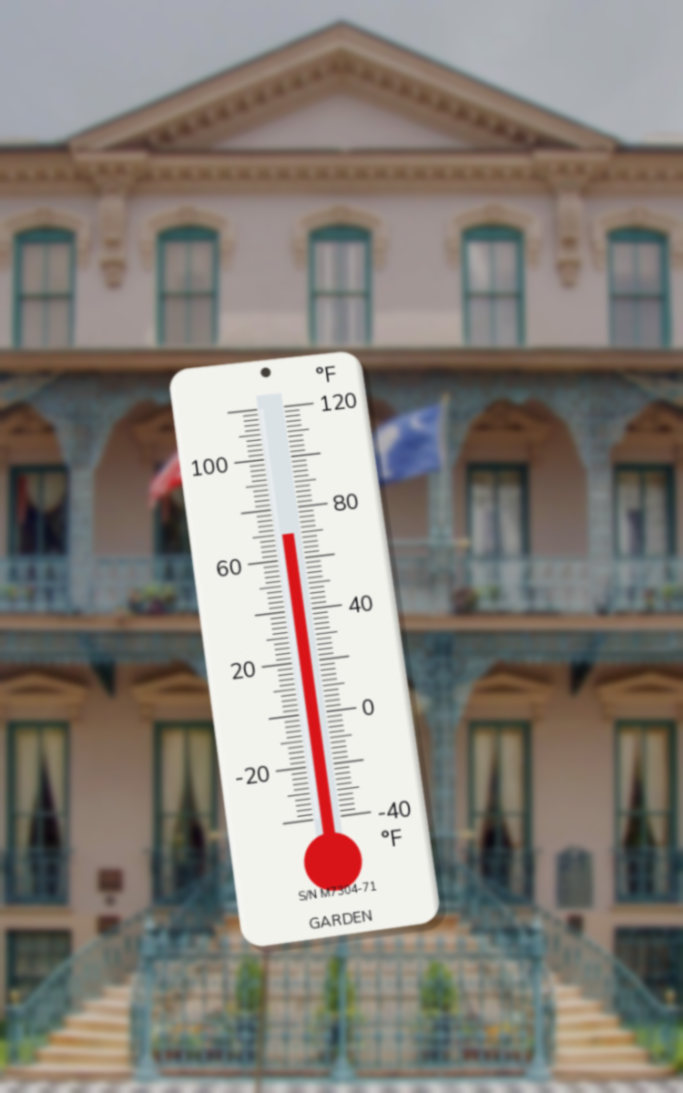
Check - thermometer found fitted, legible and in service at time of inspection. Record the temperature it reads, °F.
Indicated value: 70 °F
